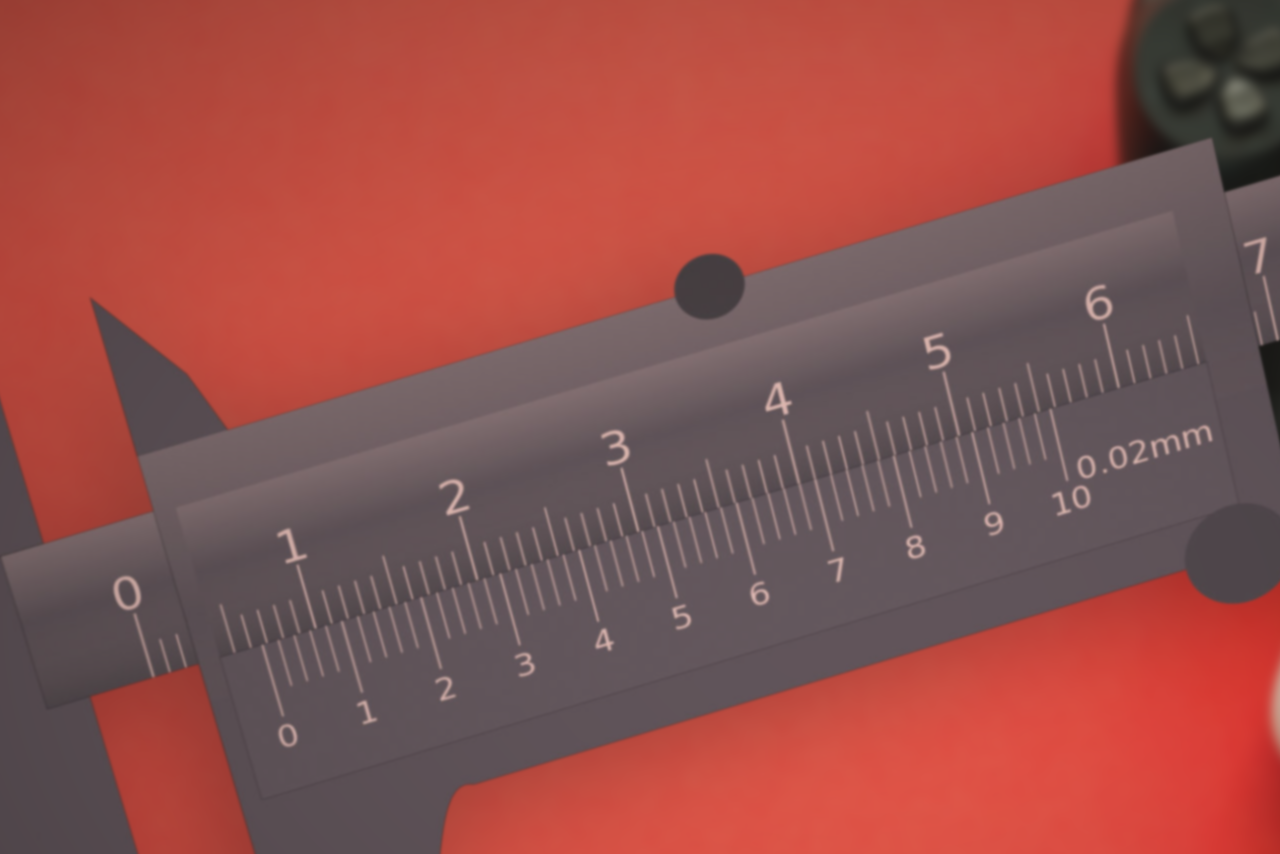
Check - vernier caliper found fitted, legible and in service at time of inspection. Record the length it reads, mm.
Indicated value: 6.7 mm
